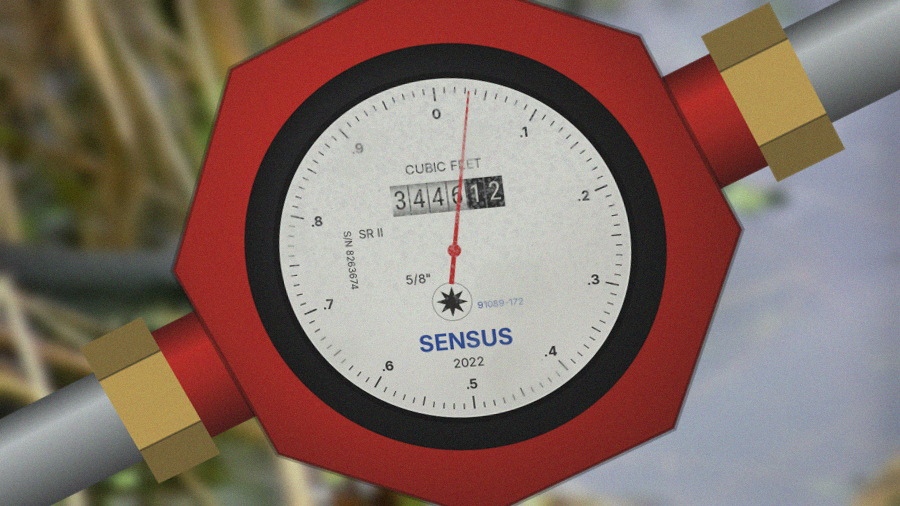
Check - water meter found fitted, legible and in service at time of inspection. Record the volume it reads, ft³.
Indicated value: 344612.03 ft³
